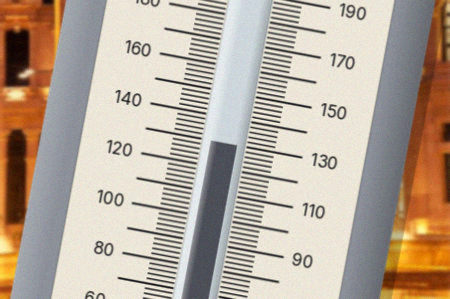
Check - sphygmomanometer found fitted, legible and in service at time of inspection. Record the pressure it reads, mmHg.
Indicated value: 130 mmHg
